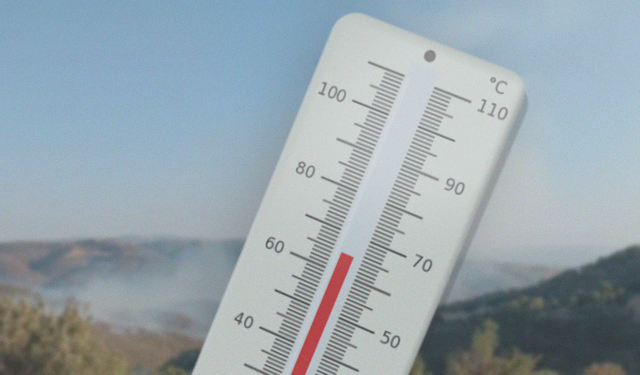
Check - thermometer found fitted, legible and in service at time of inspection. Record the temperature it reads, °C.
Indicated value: 65 °C
